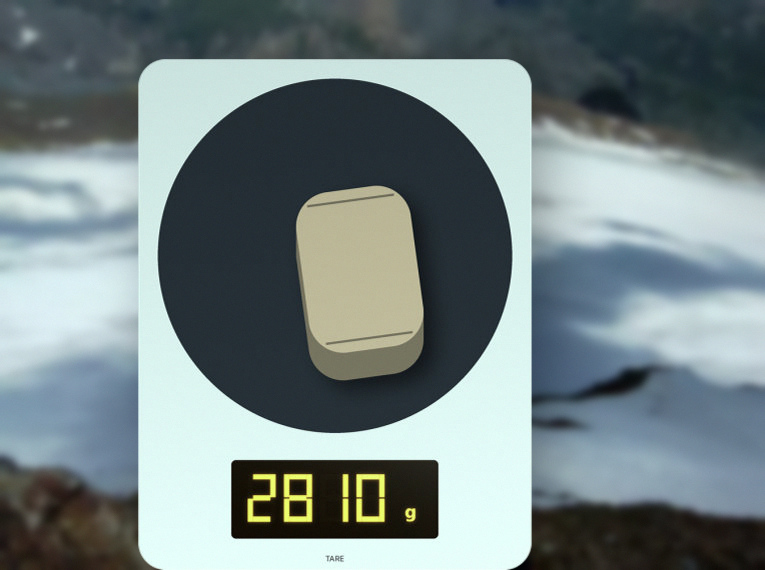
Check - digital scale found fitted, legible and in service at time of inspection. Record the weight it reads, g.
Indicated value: 2810 g
